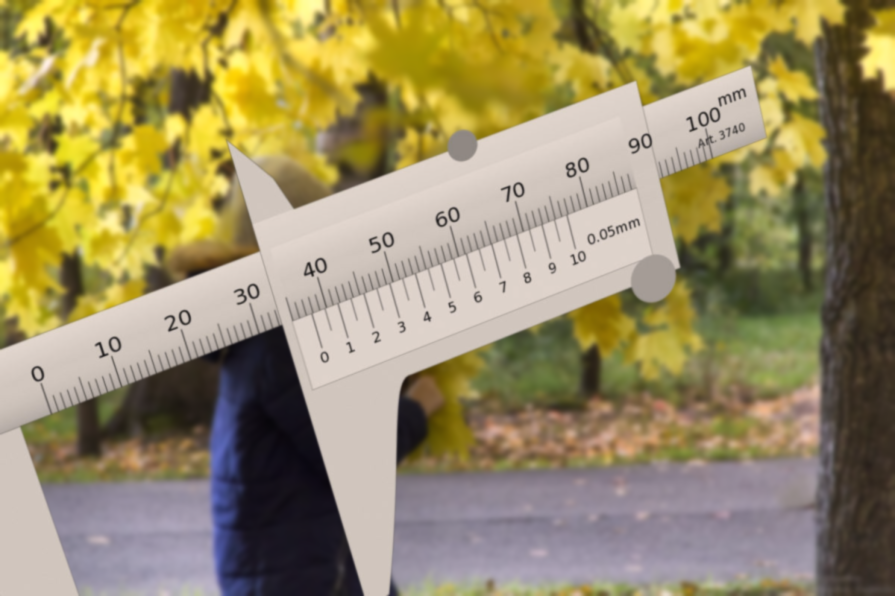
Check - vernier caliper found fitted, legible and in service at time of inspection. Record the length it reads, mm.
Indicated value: 37.8 mm
